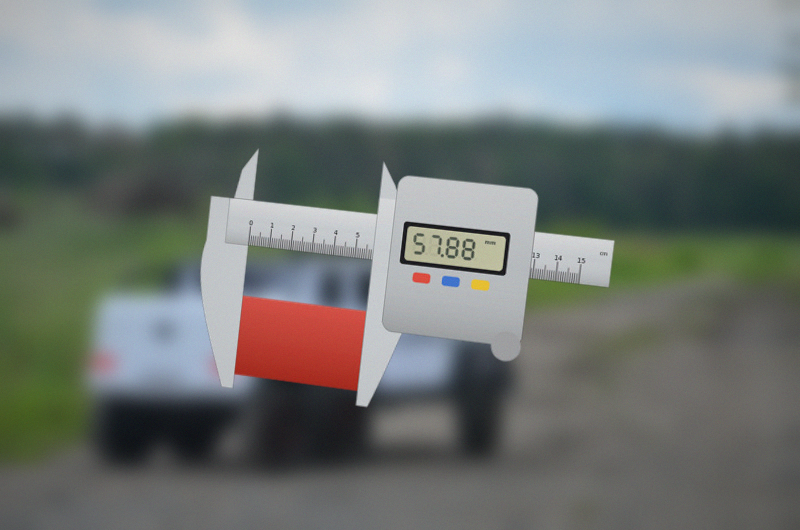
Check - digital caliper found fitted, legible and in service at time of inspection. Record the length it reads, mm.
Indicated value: 57.88 mm
